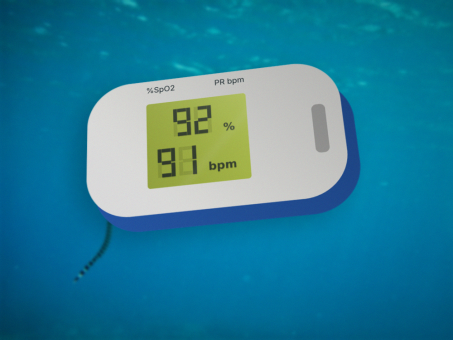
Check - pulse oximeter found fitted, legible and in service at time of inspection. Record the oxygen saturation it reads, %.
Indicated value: 92 %
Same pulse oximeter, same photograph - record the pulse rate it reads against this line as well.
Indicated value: 91 bpm
